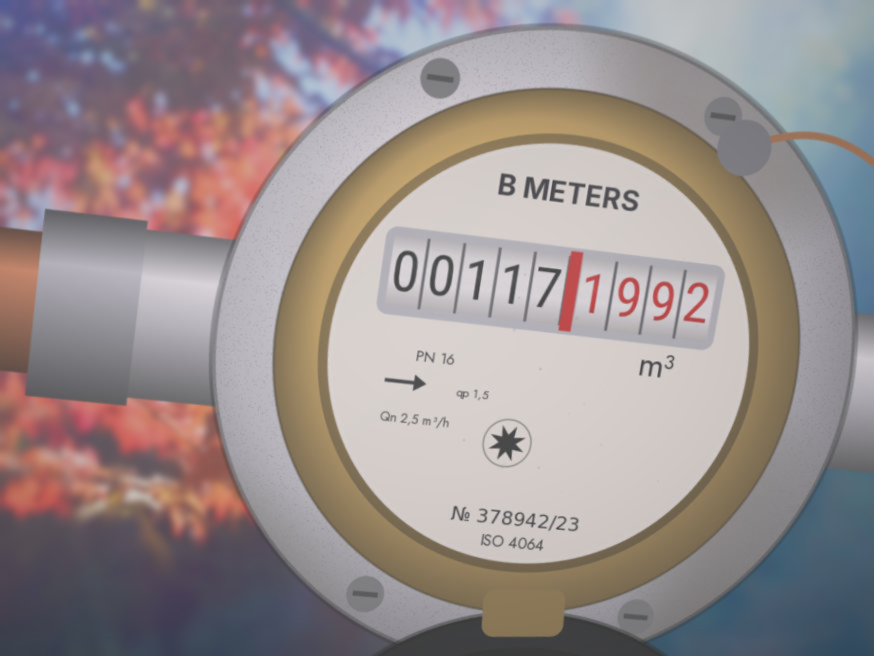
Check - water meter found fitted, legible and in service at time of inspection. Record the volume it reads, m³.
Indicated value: 117.1992 m³
